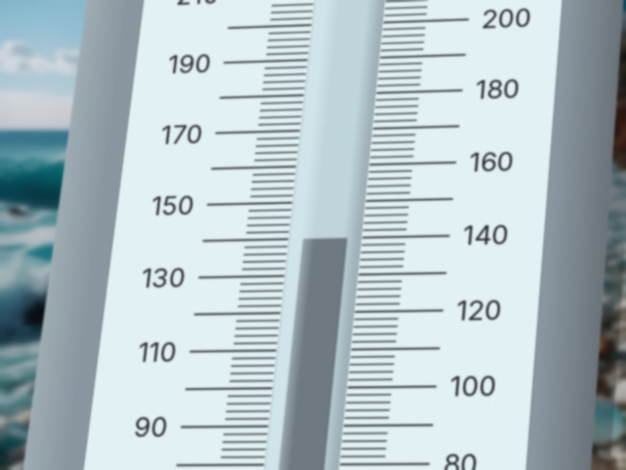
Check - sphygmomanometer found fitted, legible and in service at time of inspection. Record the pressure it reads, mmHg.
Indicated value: 140 mmHg
